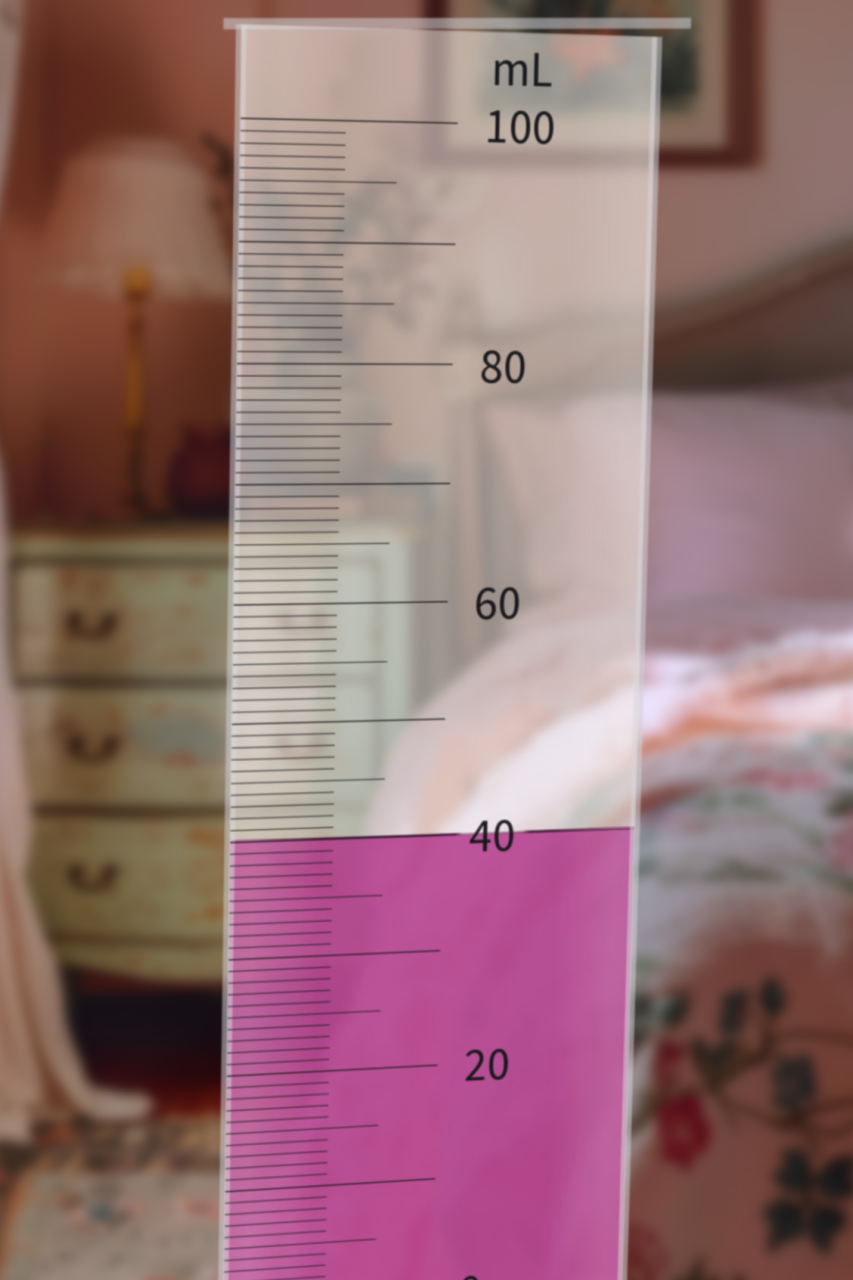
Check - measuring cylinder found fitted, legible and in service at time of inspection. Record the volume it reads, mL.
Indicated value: 40 mL
